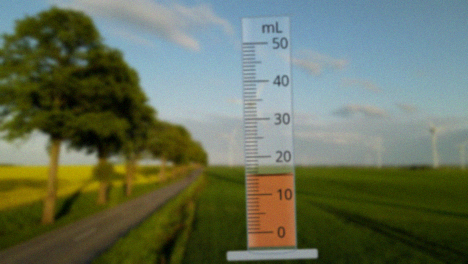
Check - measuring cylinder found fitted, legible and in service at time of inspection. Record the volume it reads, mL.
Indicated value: 15 mL
